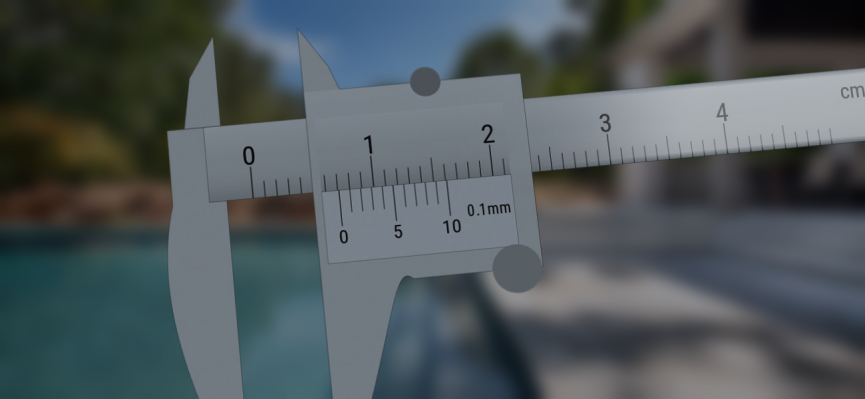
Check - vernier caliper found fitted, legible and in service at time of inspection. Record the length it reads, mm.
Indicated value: 7.1 mm
